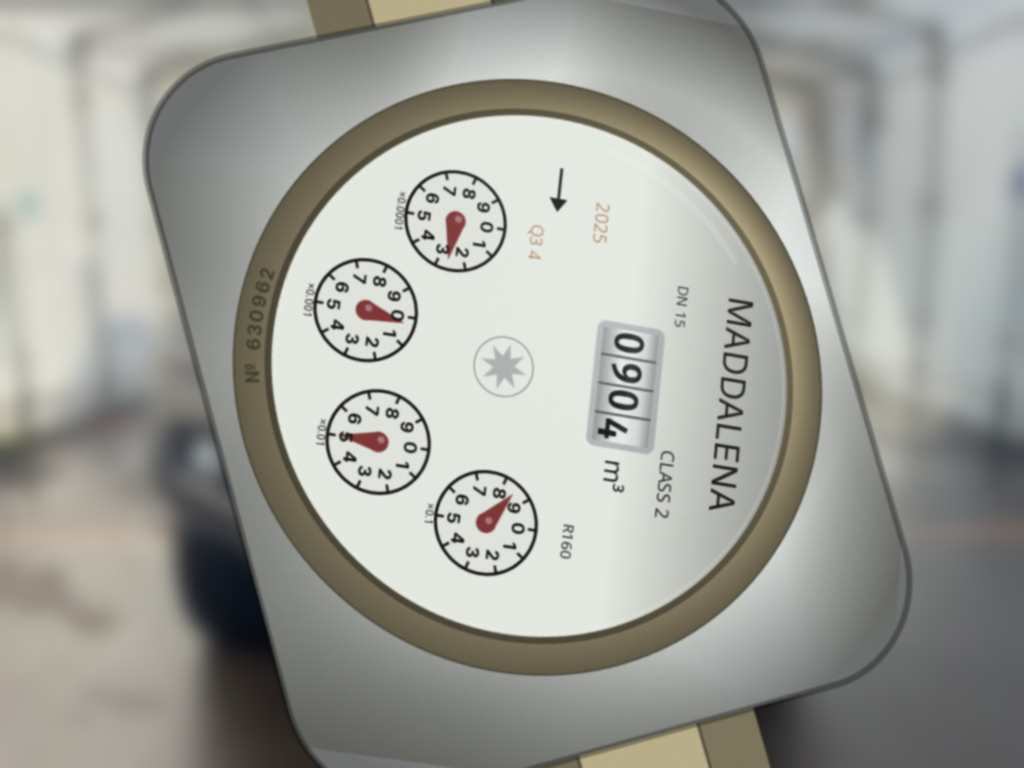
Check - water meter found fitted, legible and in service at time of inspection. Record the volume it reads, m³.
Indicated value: 903.8502 m³
